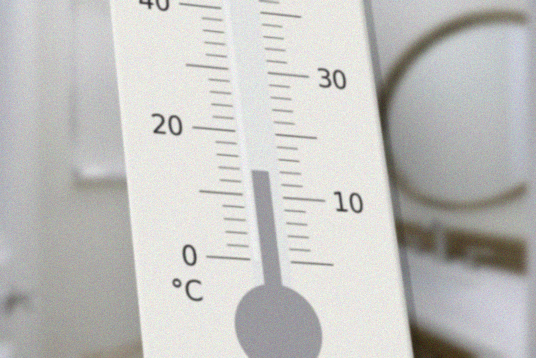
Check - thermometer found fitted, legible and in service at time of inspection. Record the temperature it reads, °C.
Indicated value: 14 °C
